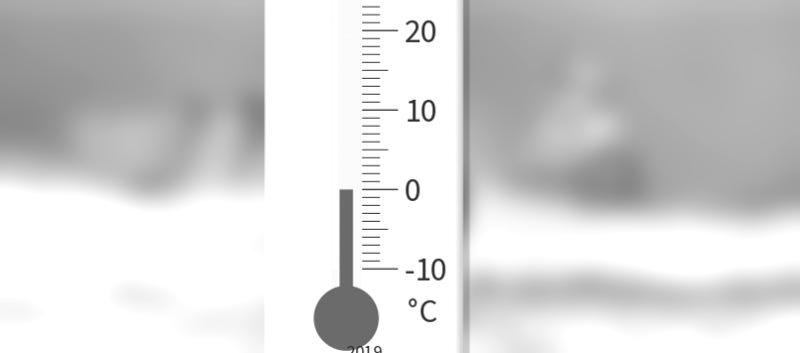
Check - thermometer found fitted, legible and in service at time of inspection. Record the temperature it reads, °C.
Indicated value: 0 °C
